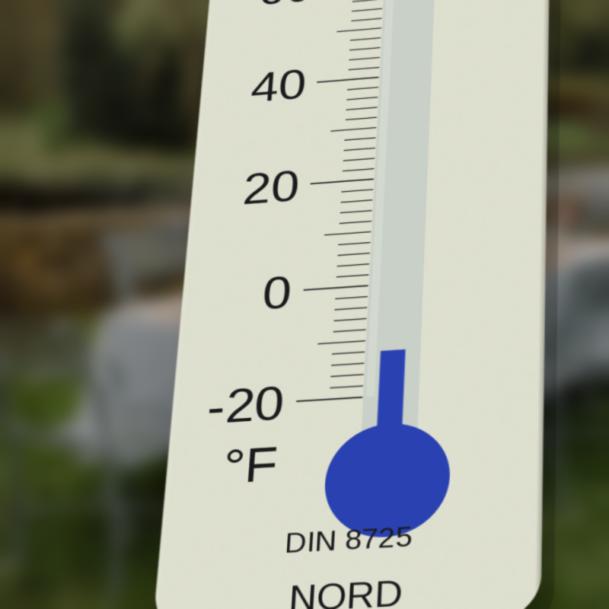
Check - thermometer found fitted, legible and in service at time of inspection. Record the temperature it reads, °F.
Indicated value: -12 °F
